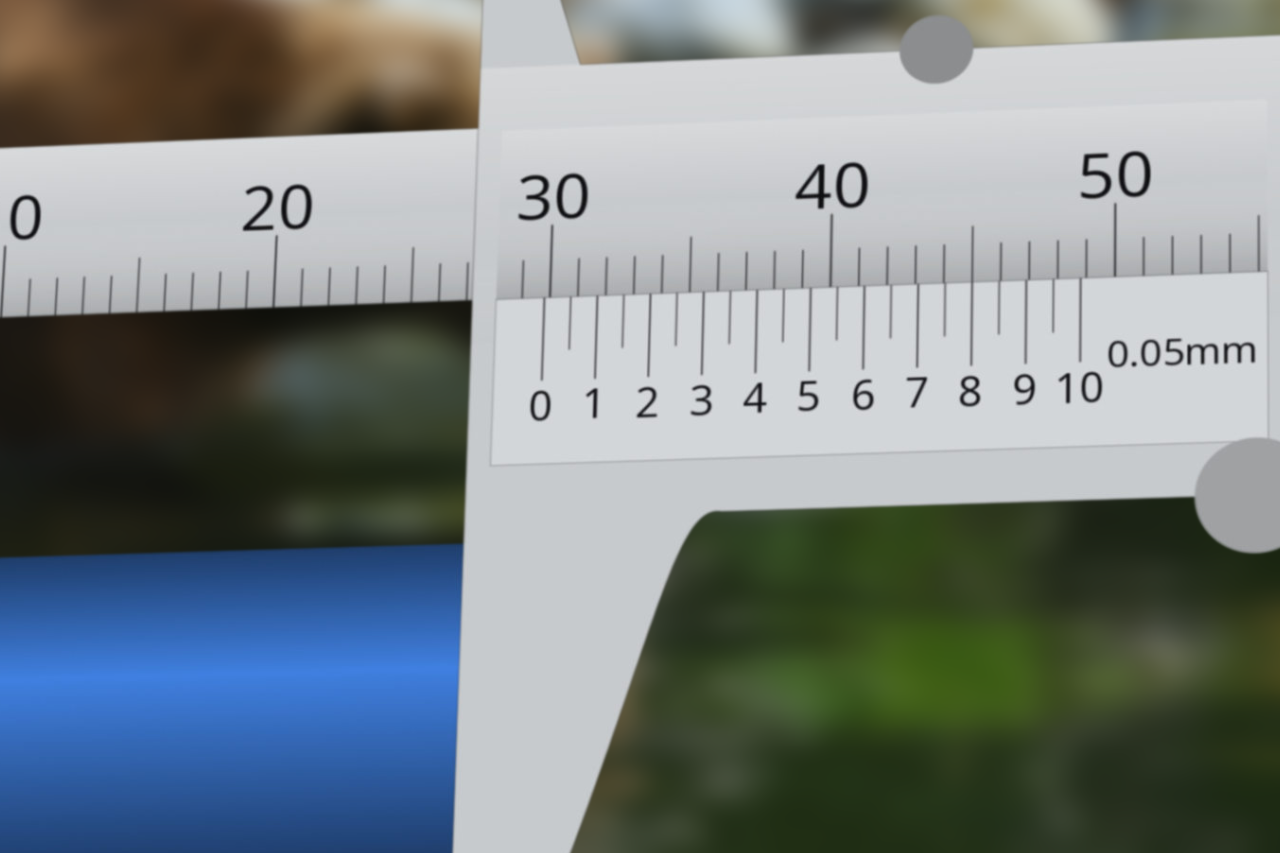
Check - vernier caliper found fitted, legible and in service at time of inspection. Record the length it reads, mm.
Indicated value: 29.8 mm
